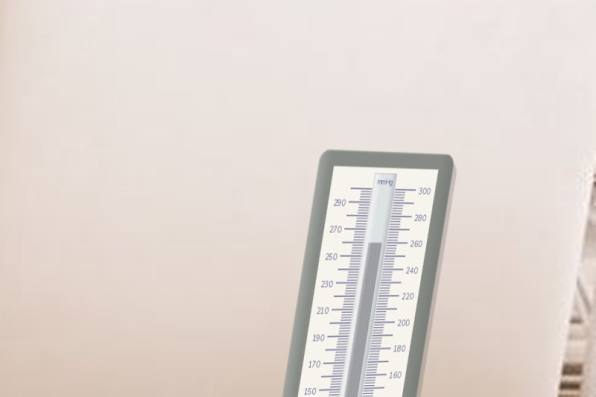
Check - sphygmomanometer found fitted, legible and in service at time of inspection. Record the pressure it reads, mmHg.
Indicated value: 260 mmHg
